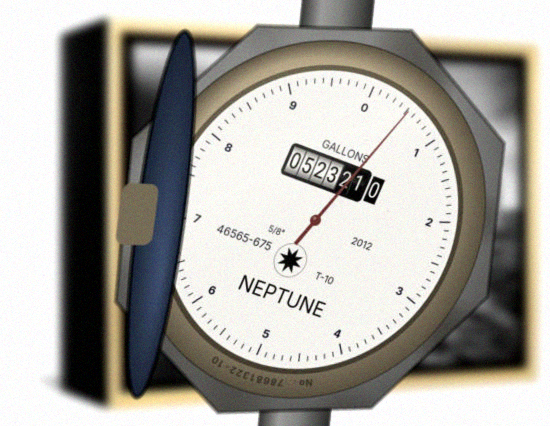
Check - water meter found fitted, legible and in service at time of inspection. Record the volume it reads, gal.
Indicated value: 523210.5 gal
